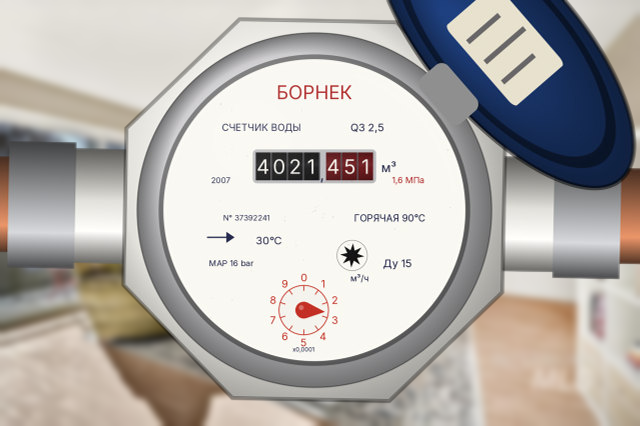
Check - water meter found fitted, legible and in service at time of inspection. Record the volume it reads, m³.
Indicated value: 4021.4512 m³
